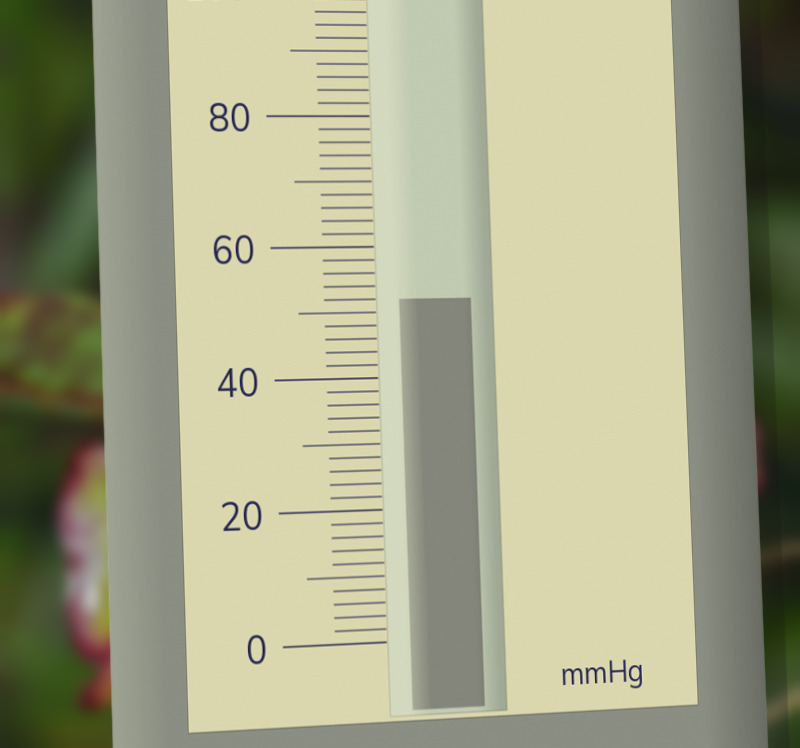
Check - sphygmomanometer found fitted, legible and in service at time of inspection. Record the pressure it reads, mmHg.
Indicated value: 52 mmHg
